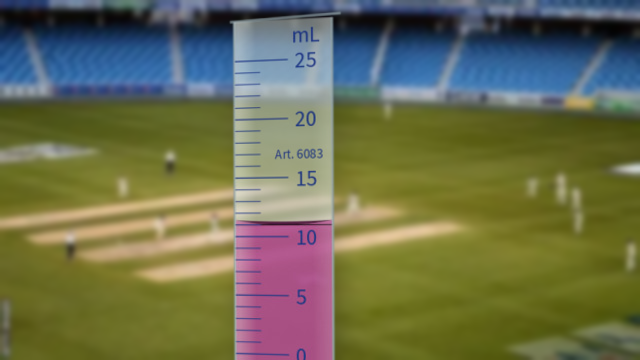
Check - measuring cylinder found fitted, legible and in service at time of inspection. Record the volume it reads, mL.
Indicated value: 11 mL
